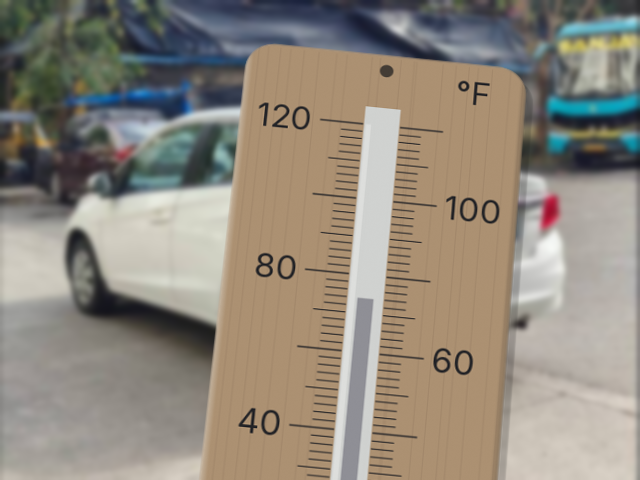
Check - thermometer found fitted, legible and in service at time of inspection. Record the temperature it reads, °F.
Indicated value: 74 °F
